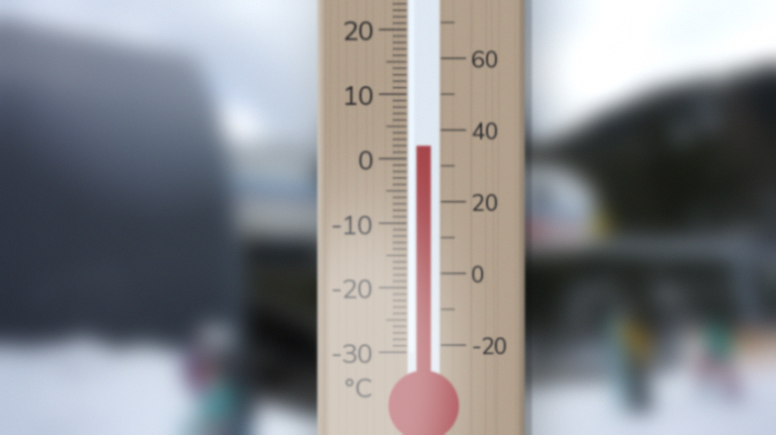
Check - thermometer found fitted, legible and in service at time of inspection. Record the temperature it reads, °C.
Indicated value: 2 °C
